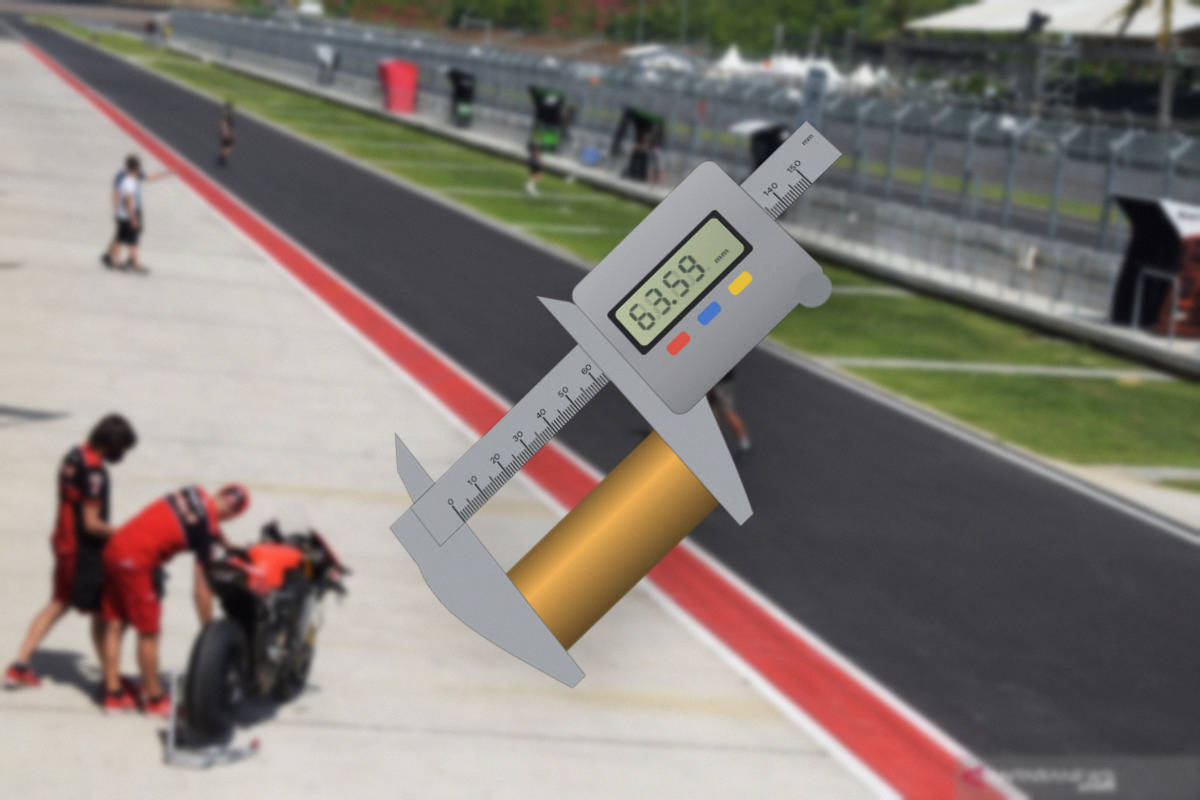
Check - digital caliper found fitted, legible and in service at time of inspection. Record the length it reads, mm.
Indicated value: 63.59 mm
